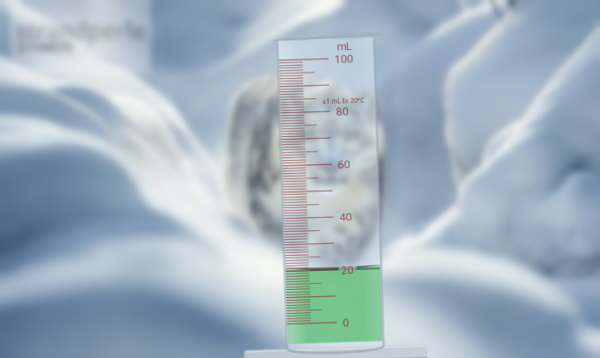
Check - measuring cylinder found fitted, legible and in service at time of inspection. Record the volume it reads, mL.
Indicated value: 20 mL
